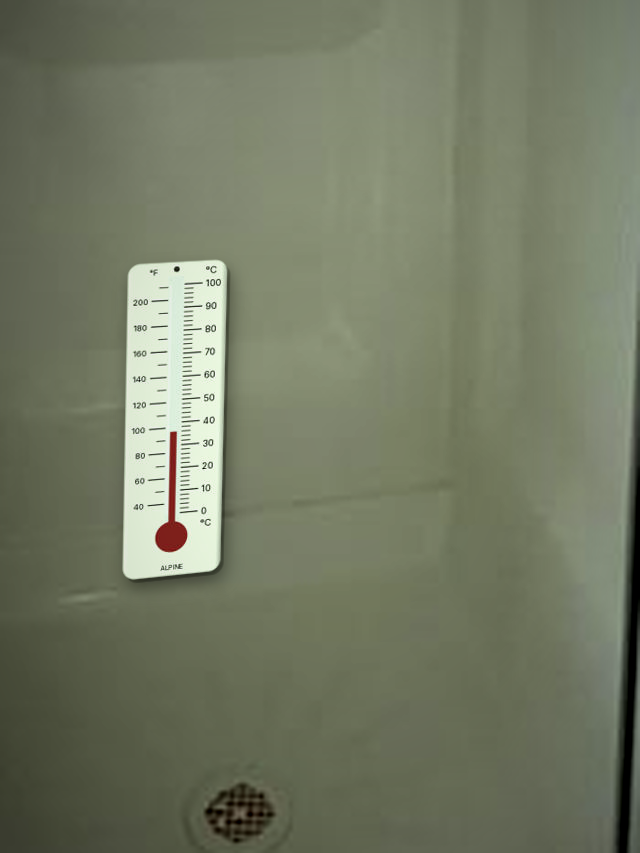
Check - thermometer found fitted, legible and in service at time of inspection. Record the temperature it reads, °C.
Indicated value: 36 °C
